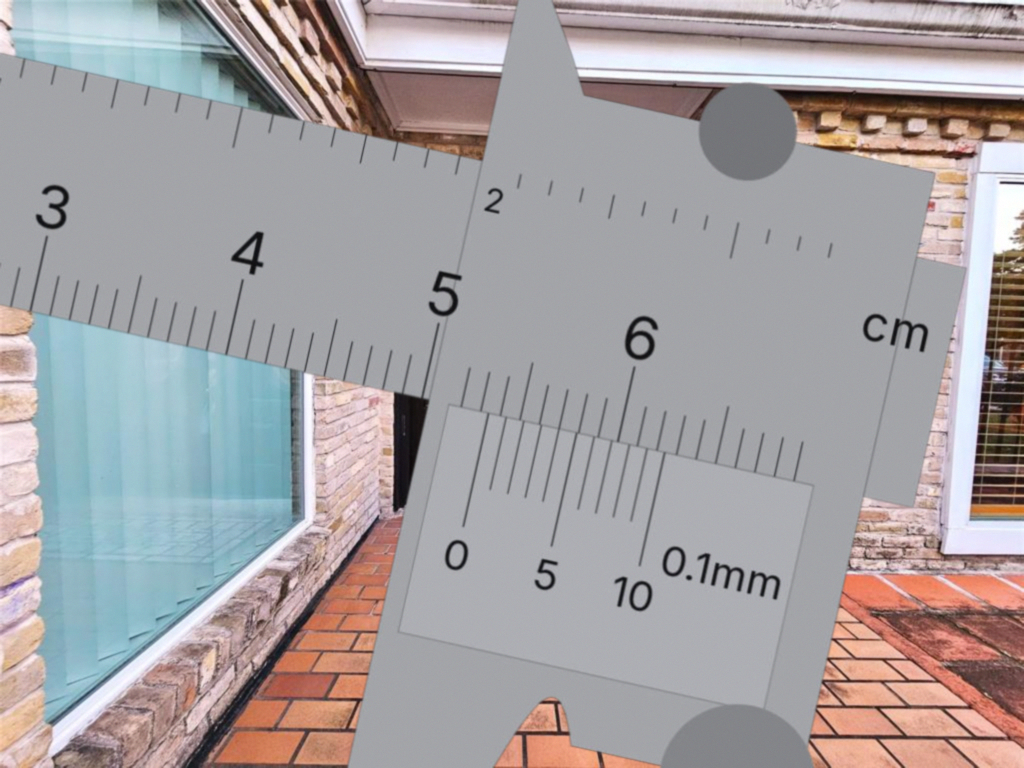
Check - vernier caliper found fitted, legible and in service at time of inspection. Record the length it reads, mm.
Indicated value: 53.4 mm
